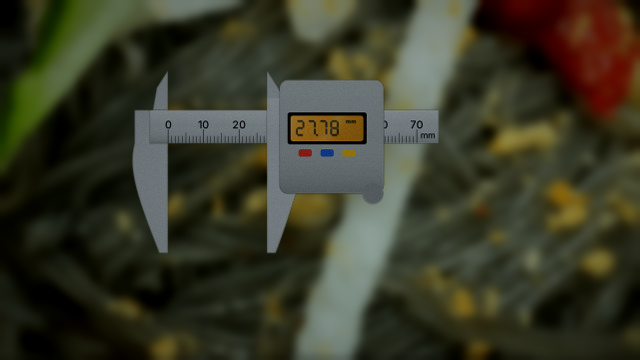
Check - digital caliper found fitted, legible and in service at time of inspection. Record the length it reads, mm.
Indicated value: 27.78 mm
